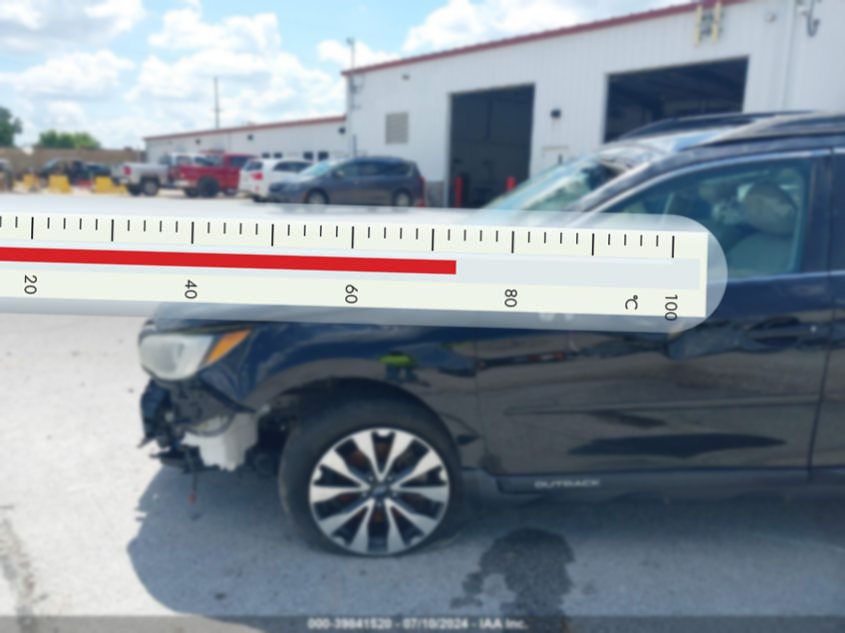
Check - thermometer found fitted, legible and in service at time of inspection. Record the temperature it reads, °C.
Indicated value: 73 °C
